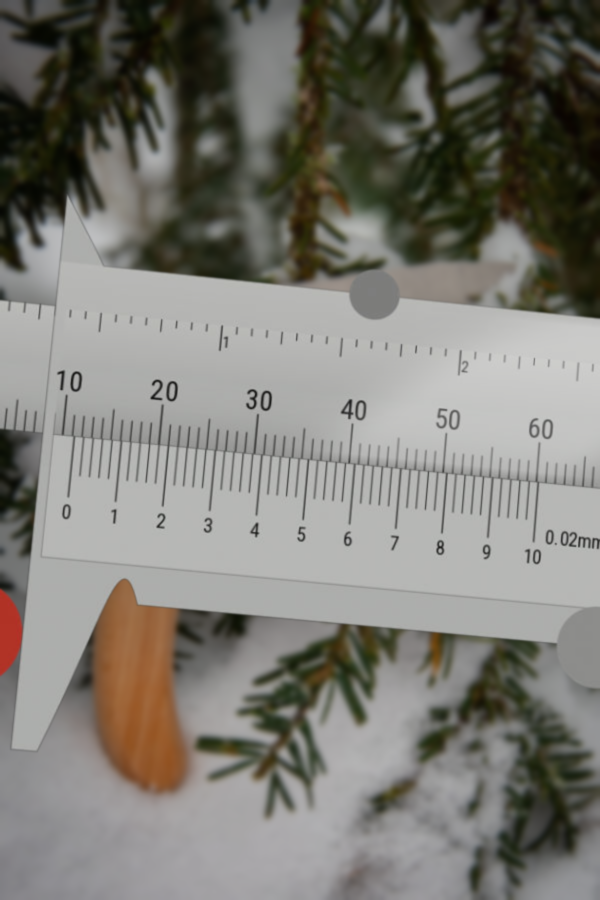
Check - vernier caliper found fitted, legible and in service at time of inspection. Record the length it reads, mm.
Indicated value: 11.2 mm
